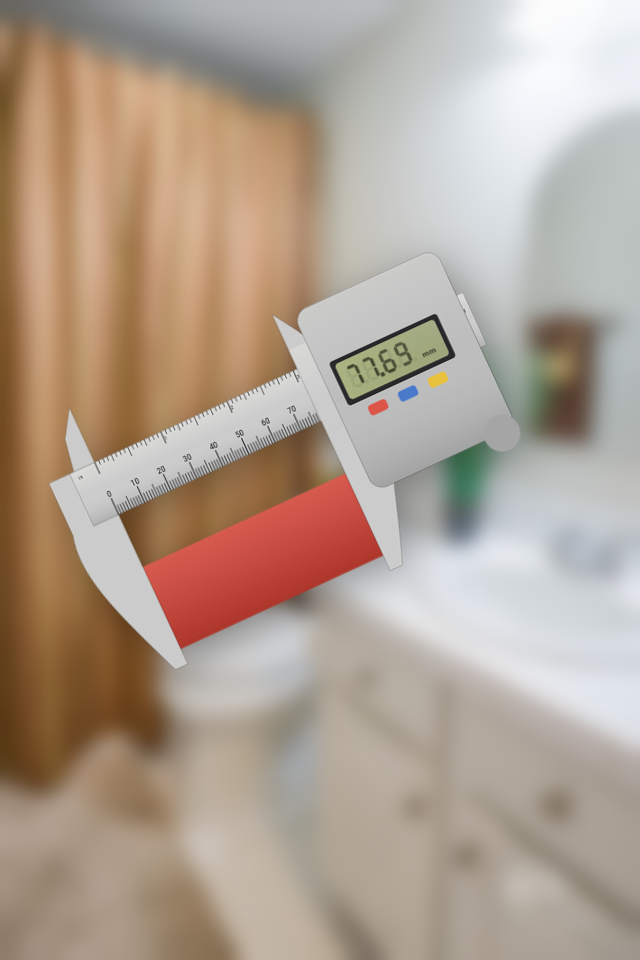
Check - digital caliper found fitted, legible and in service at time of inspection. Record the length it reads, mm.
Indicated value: 77.69 mm
